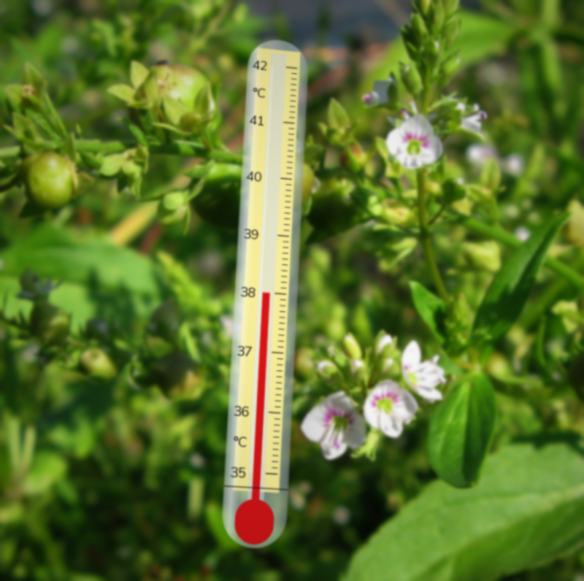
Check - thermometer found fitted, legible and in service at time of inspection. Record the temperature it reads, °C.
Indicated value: 38 °C
